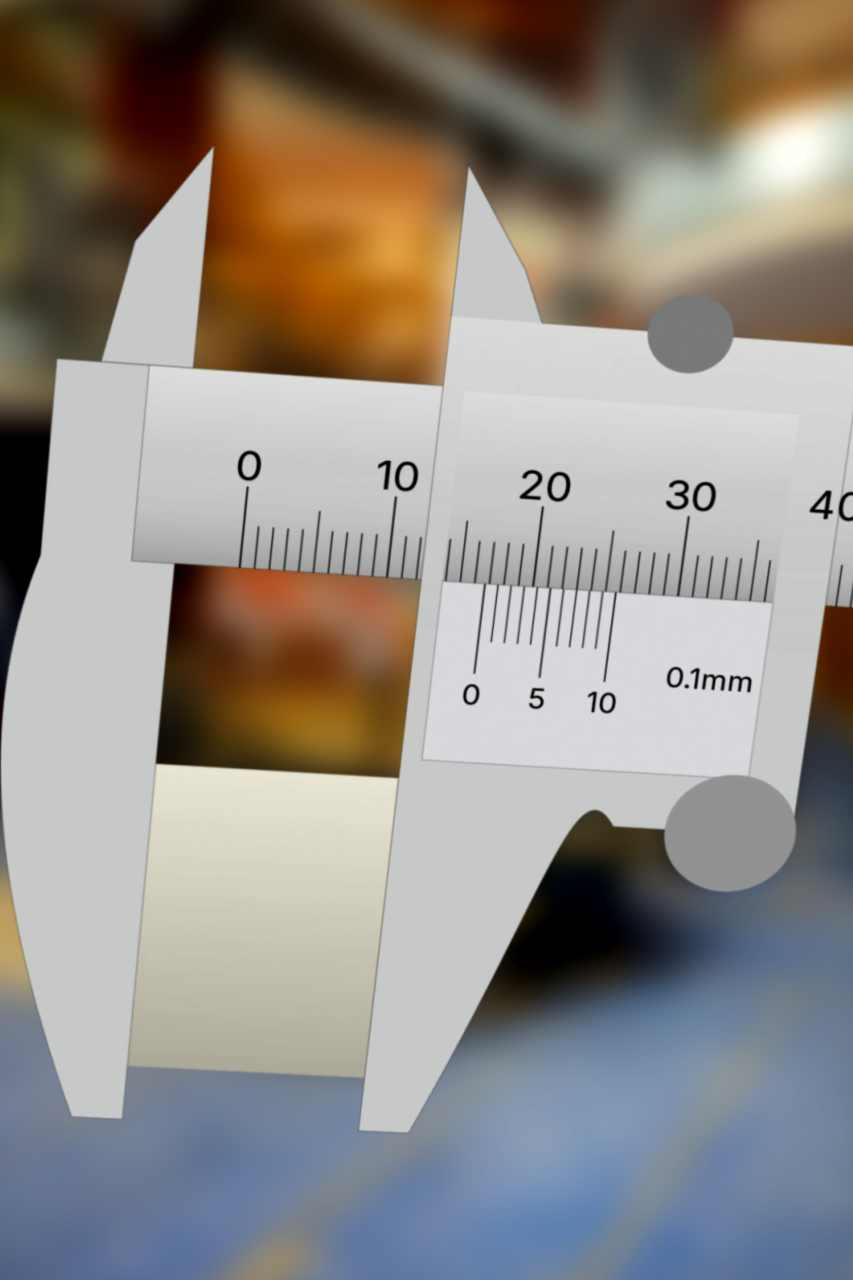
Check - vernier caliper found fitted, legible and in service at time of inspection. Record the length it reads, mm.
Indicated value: 16.7 mm
